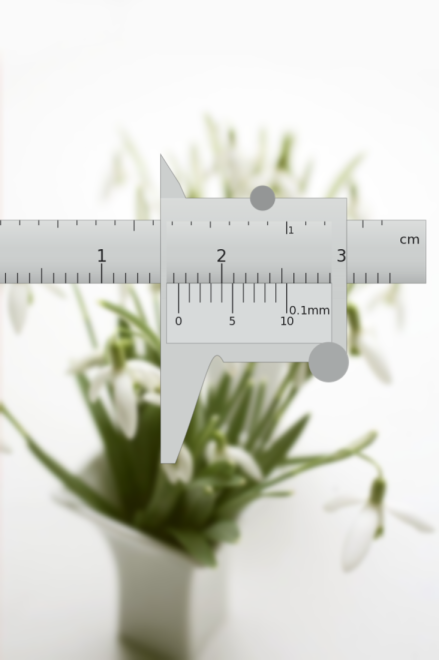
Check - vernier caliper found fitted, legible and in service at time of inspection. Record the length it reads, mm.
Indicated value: 16.4 mm
